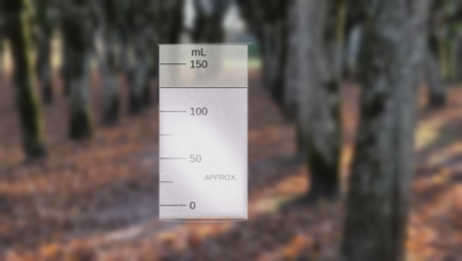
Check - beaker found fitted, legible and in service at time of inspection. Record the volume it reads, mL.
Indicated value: 125 mL
